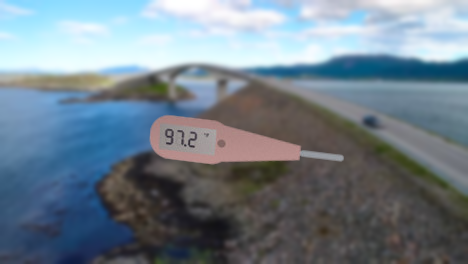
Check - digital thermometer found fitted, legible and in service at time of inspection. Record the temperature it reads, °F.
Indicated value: 97.2 °F
